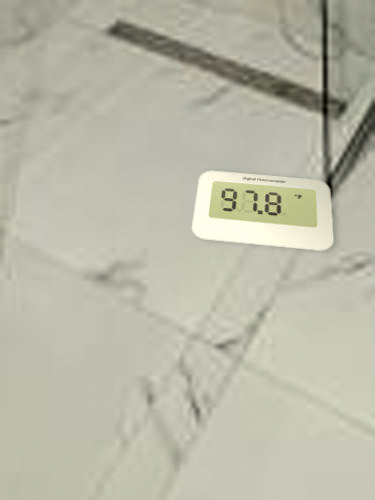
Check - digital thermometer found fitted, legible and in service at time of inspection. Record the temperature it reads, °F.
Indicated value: 97.8 °F
